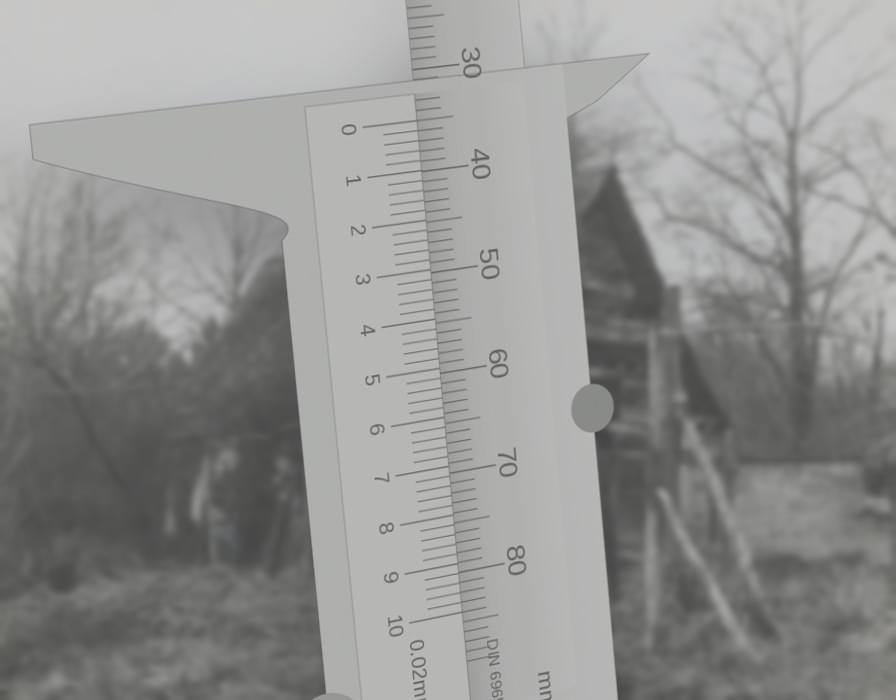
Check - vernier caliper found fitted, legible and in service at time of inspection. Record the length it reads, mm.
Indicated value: 35.0 mm
